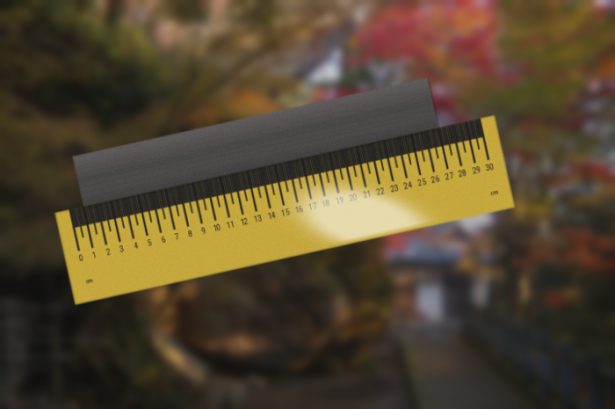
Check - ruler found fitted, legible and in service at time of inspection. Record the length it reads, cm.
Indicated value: 26 cm
